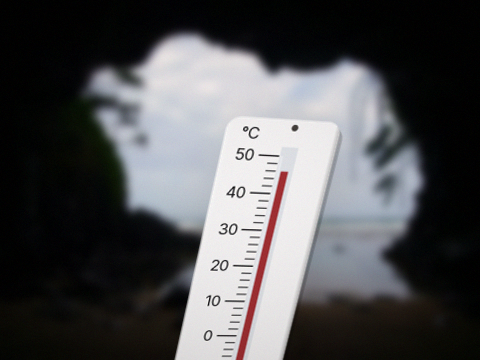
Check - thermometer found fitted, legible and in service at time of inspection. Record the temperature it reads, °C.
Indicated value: 46 °C
